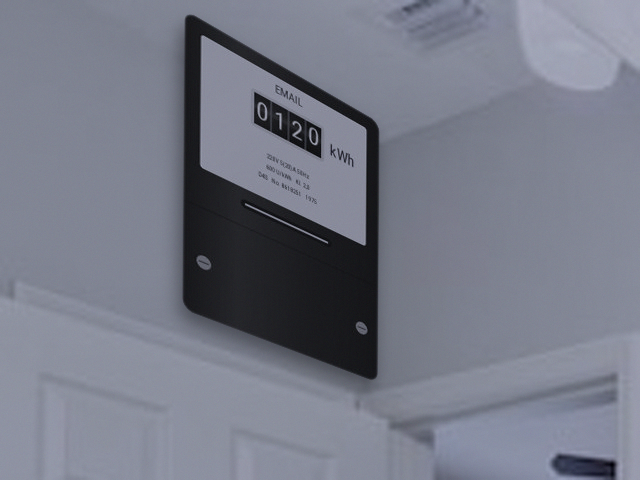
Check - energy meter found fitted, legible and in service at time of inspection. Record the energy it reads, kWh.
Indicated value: 120 kWh
